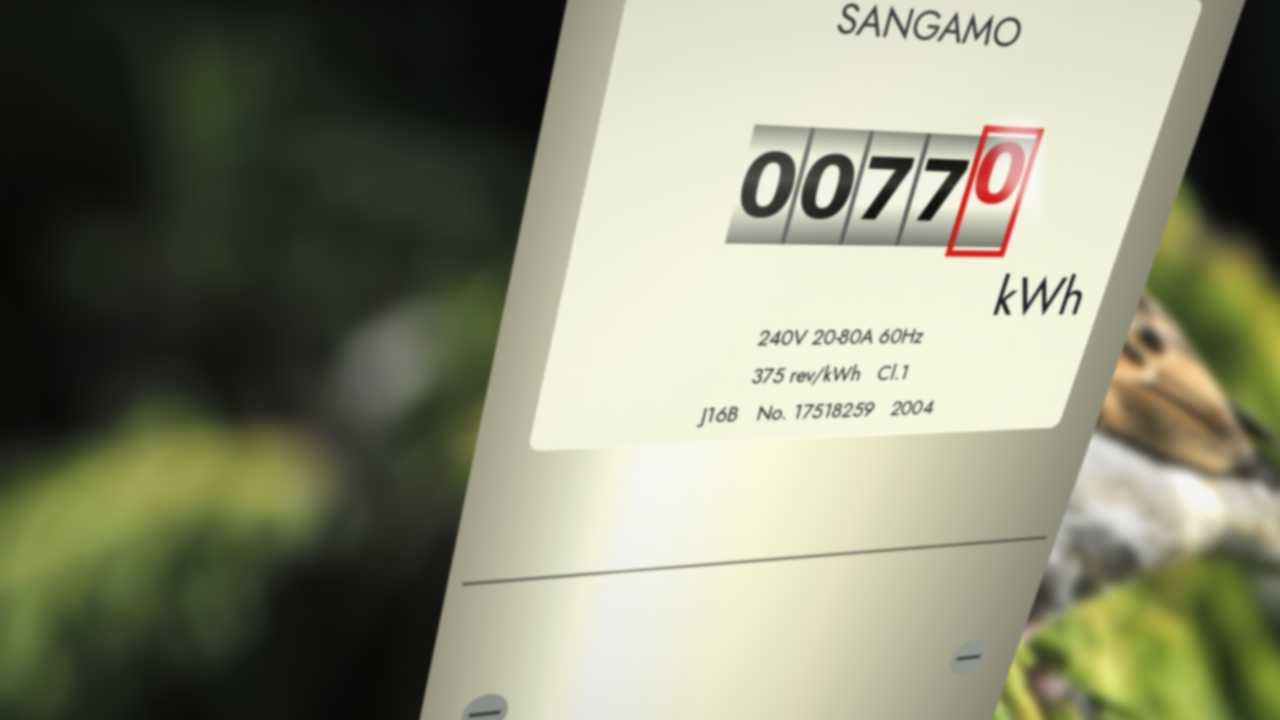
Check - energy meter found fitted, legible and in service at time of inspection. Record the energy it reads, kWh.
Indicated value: 77.0 kWh
